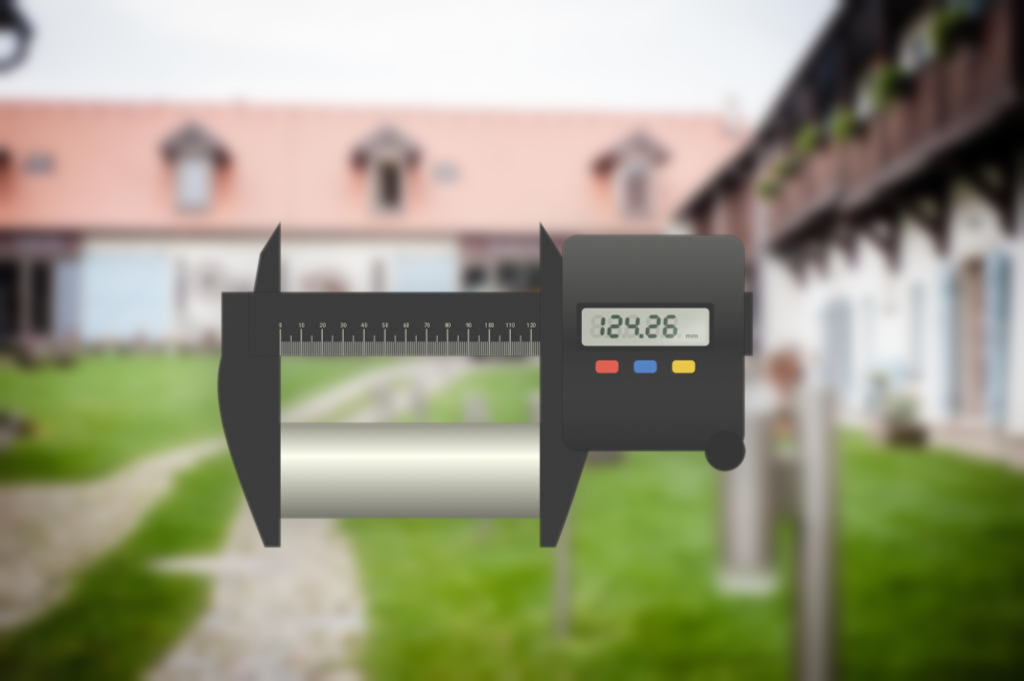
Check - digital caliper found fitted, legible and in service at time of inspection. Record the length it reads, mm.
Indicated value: 124.26 mm
